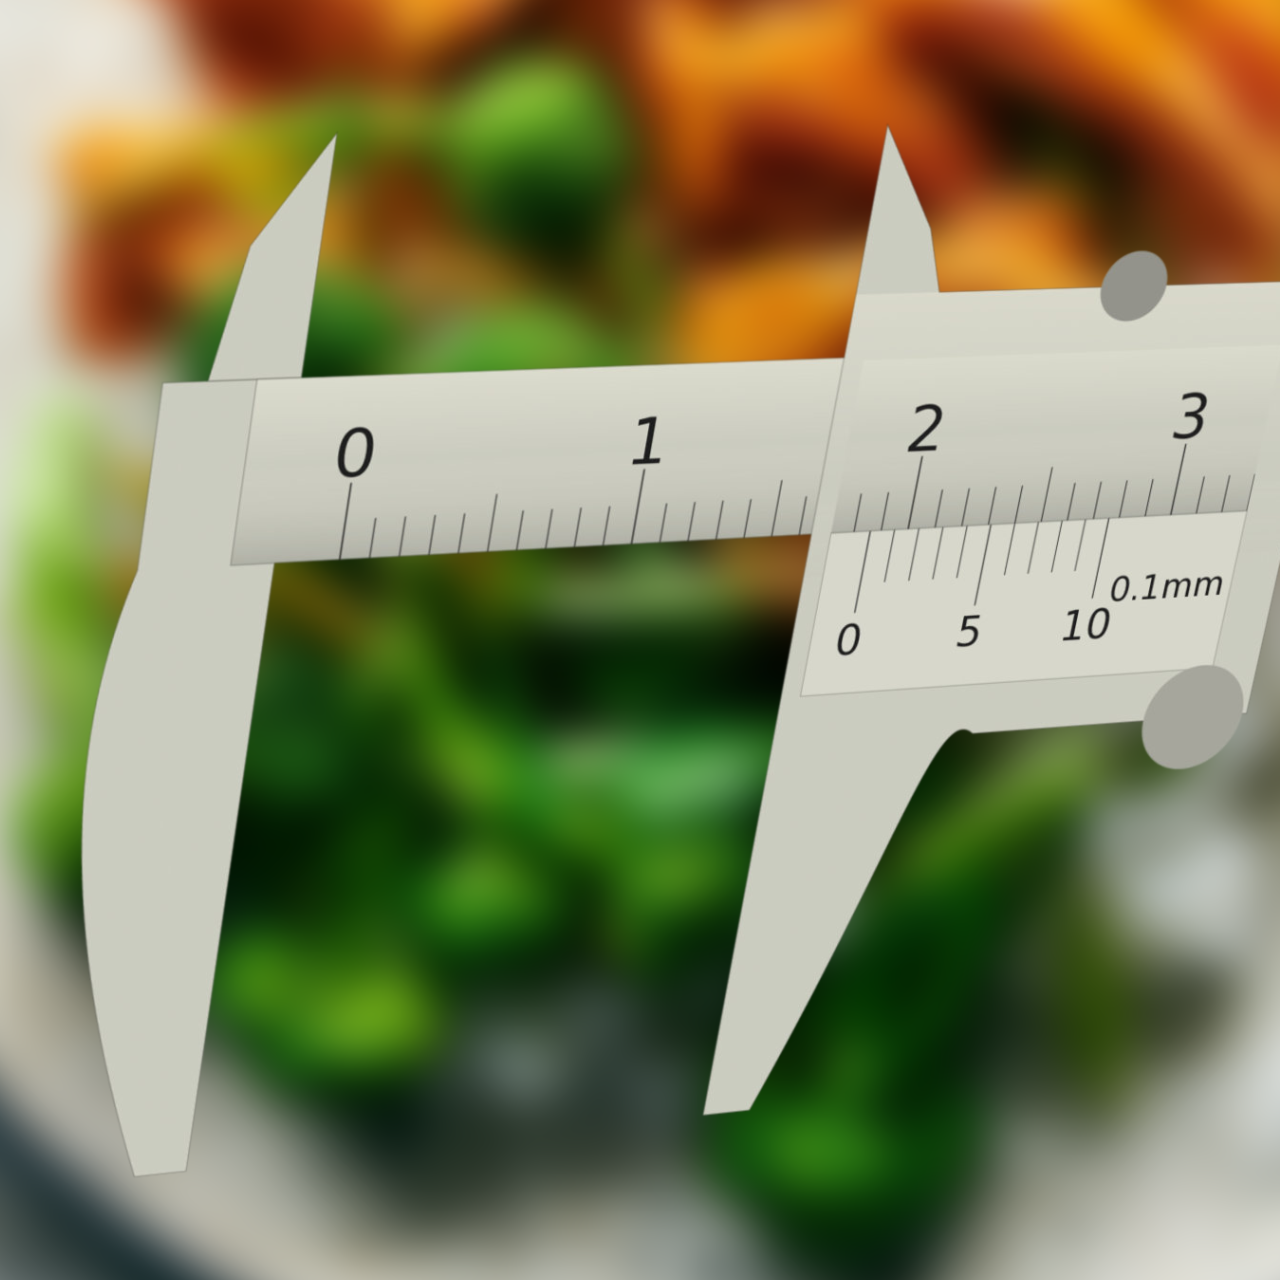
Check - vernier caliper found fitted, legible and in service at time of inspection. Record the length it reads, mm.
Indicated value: 18.6 mm
